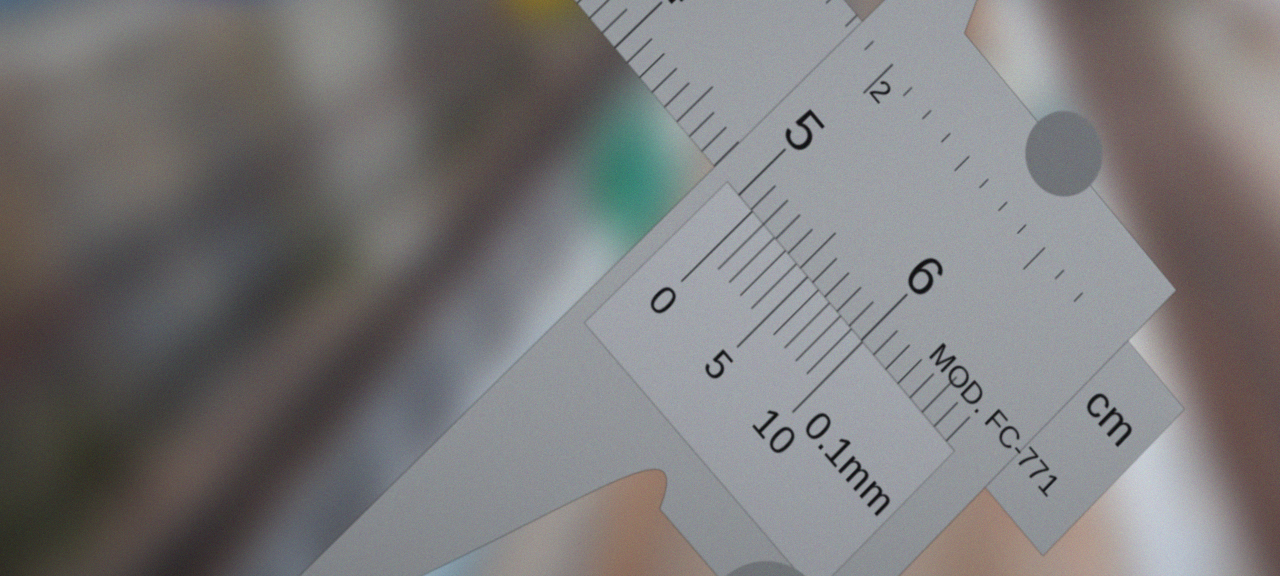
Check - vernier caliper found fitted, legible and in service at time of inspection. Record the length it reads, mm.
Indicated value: 51.1 mm
